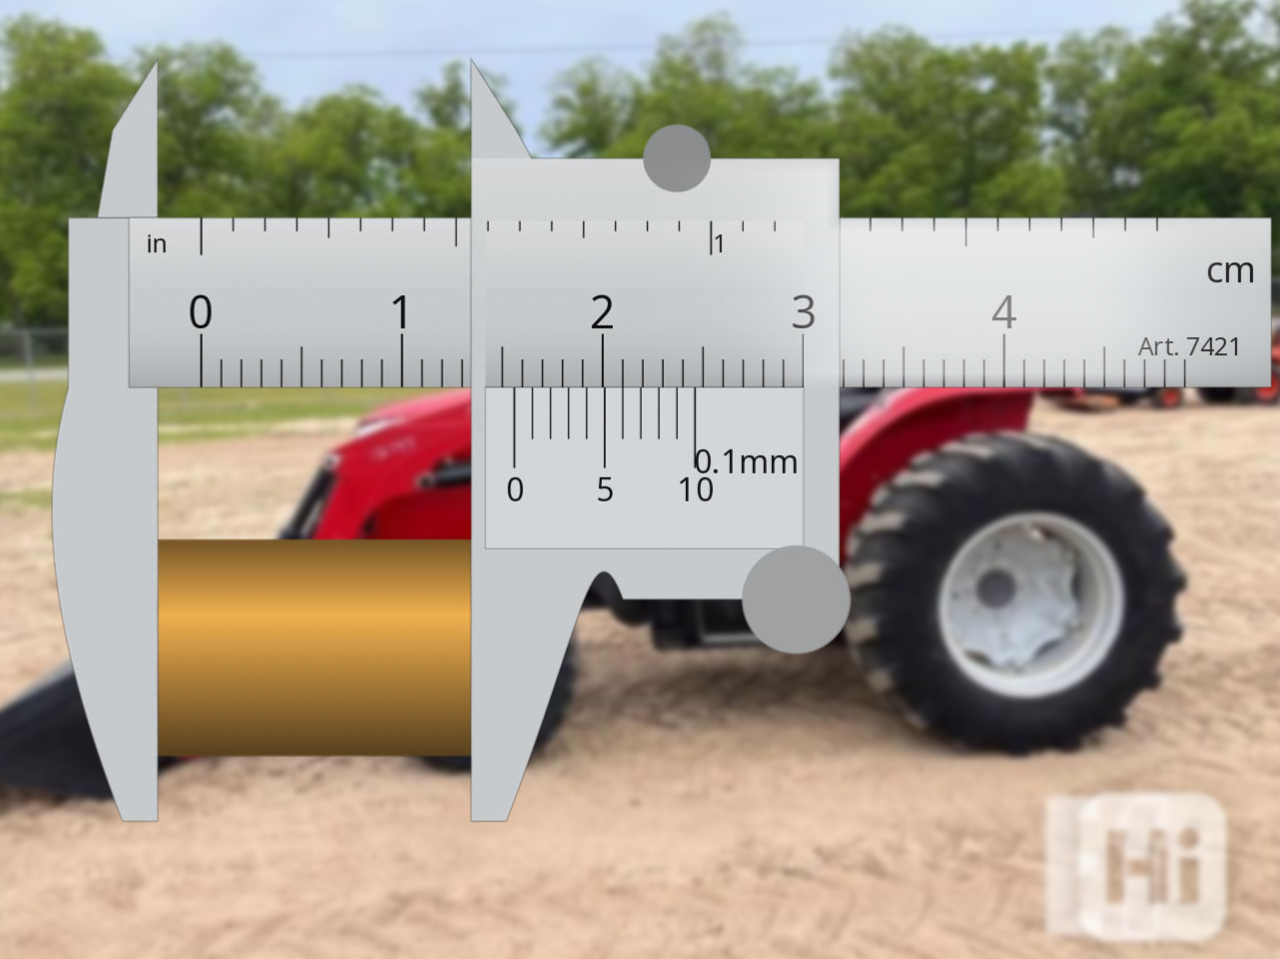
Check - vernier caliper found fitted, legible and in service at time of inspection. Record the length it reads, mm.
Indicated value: 15.6 mm
